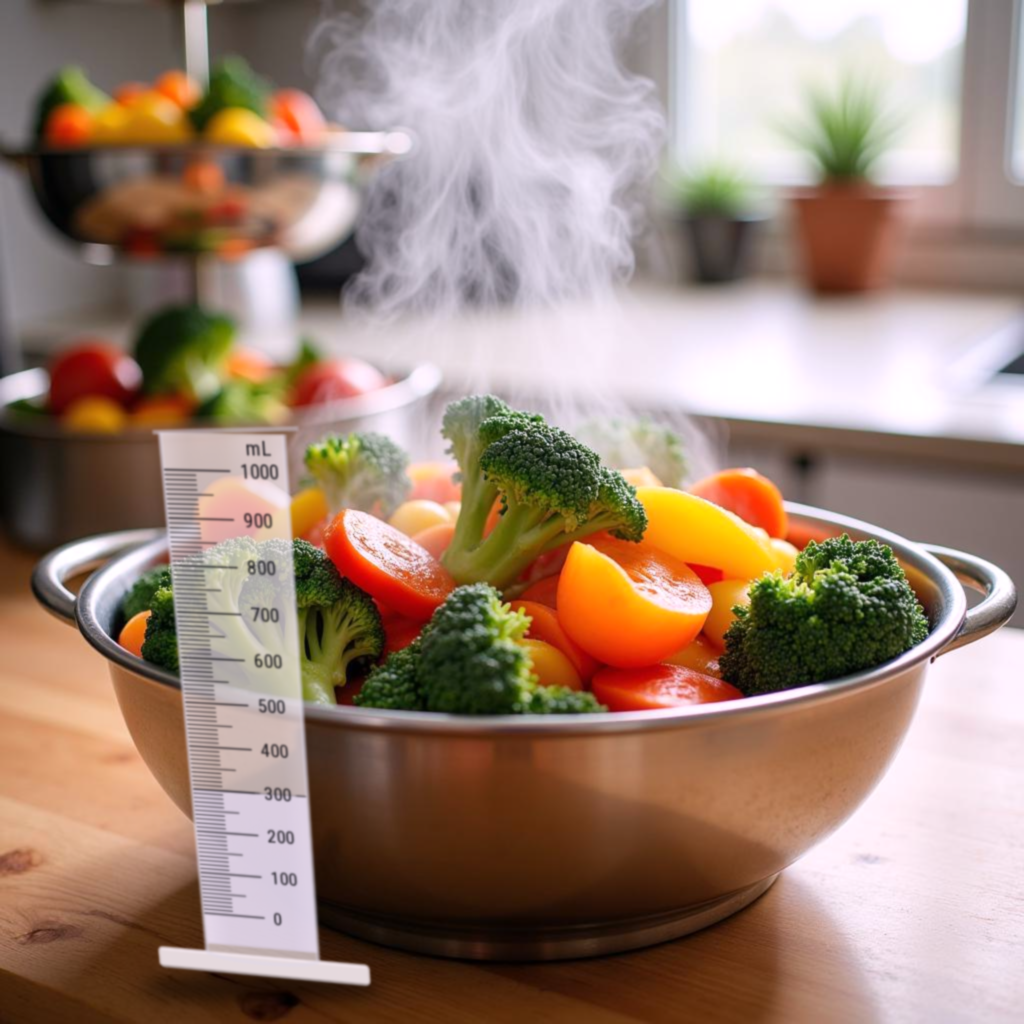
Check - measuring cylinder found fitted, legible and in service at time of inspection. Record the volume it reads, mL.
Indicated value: 300 mL
